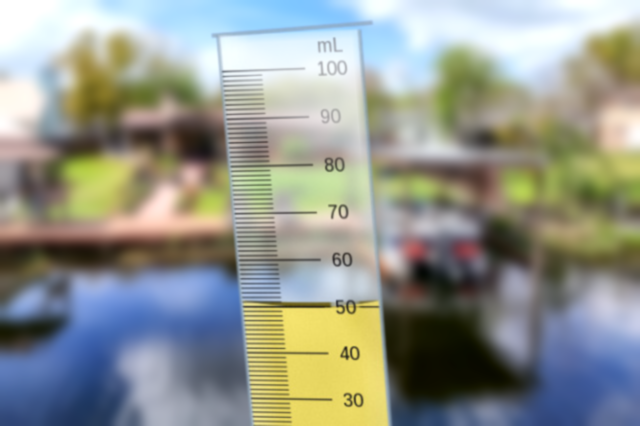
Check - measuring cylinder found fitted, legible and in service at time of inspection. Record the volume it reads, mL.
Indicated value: 50 mL
